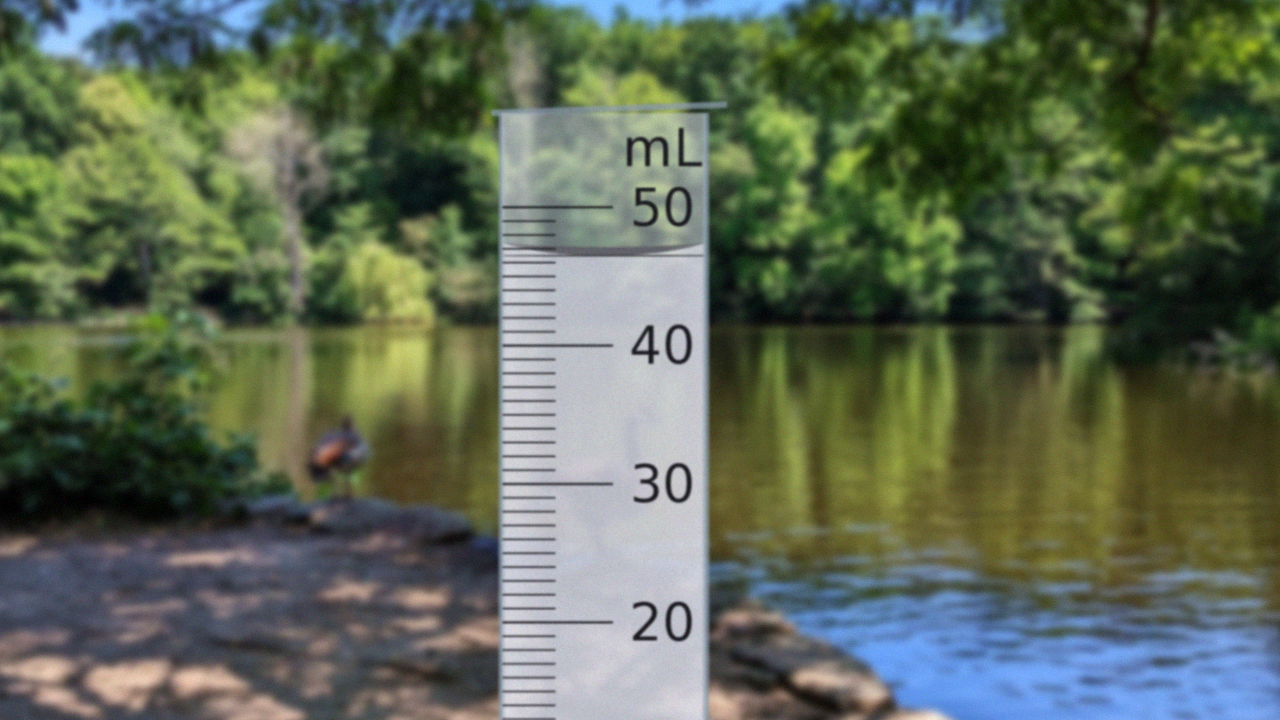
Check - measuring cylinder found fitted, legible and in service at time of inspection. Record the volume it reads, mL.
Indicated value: 46.5 mL
